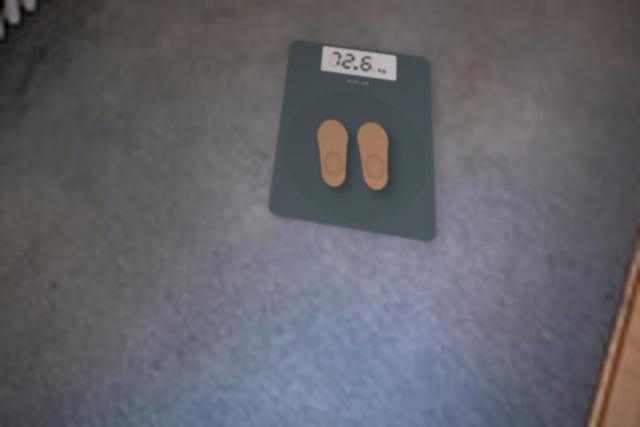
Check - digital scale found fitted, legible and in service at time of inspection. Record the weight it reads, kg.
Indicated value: 72.6 kg
